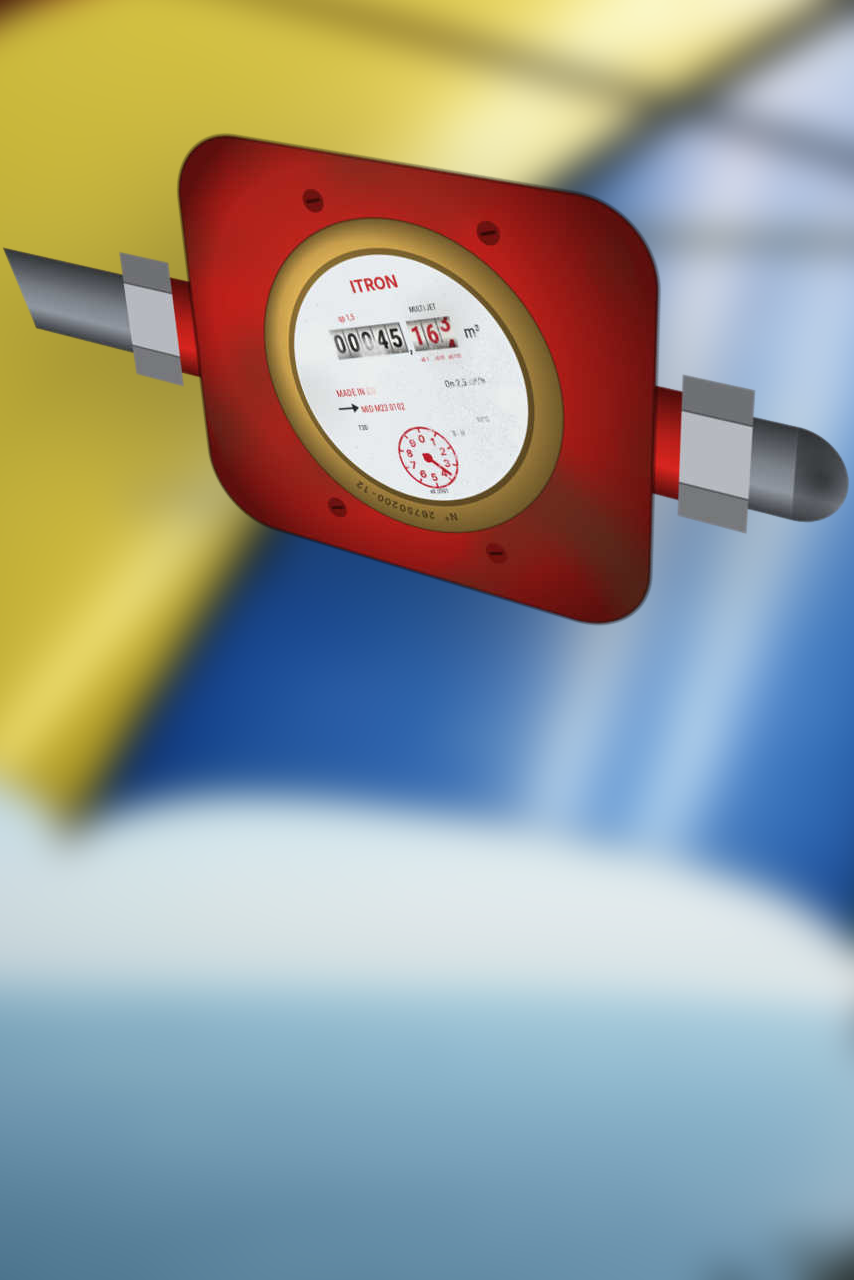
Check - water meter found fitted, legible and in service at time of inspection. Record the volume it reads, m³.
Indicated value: 45.1633 m³
